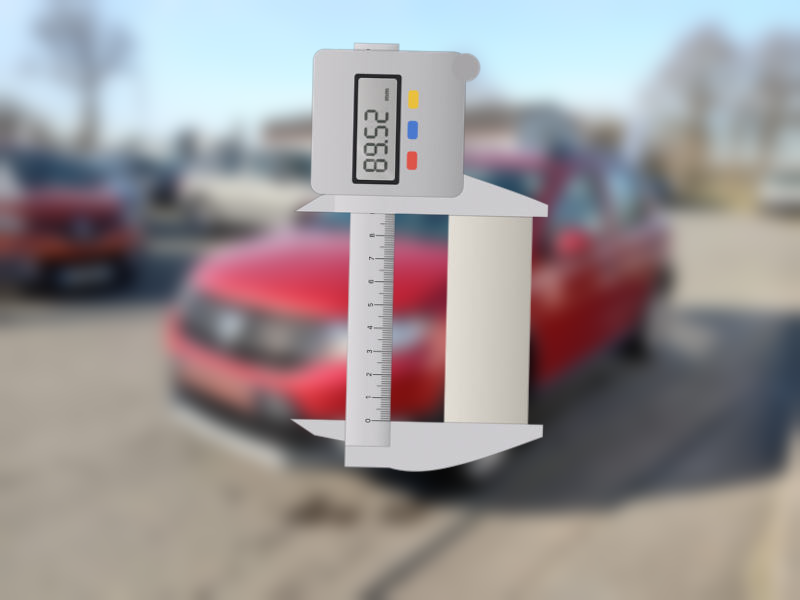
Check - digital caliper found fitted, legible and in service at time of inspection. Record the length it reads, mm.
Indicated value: 89.52 mm
